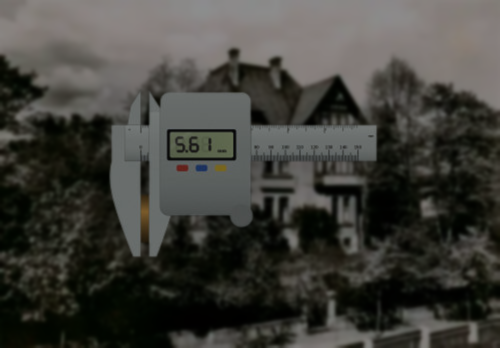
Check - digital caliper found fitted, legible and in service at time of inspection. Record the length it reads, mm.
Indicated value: 5.61 mm
